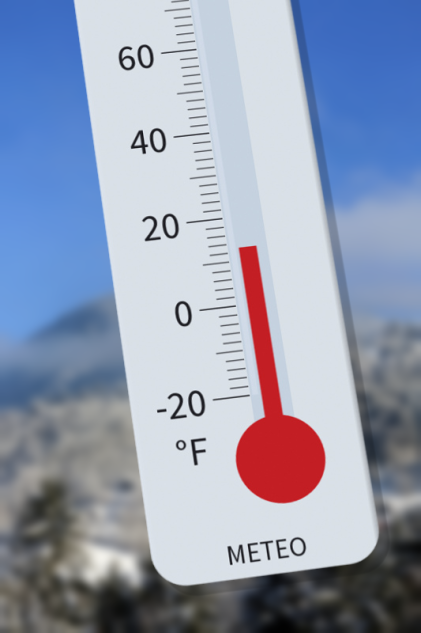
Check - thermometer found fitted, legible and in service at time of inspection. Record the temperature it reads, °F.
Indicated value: 13 °F
